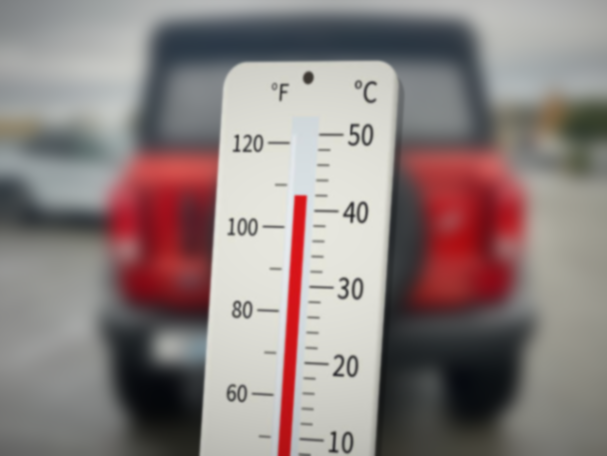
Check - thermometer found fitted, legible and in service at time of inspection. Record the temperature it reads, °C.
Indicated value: 42 °C
